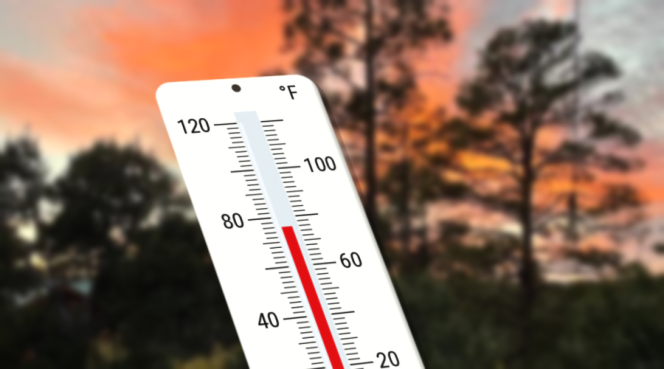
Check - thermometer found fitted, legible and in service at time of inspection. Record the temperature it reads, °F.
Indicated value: 76 °F
